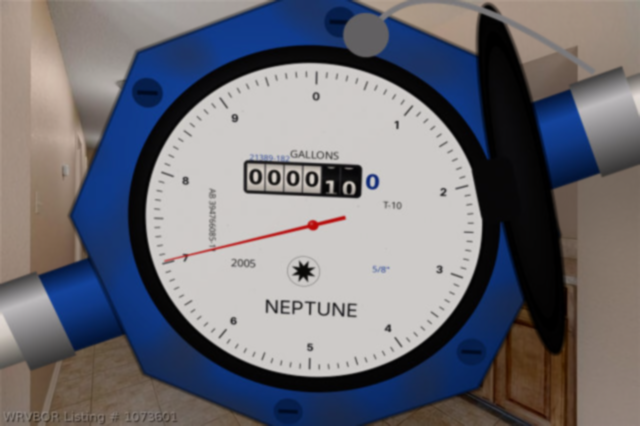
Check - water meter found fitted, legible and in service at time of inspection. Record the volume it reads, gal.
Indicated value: 97.0 gal
